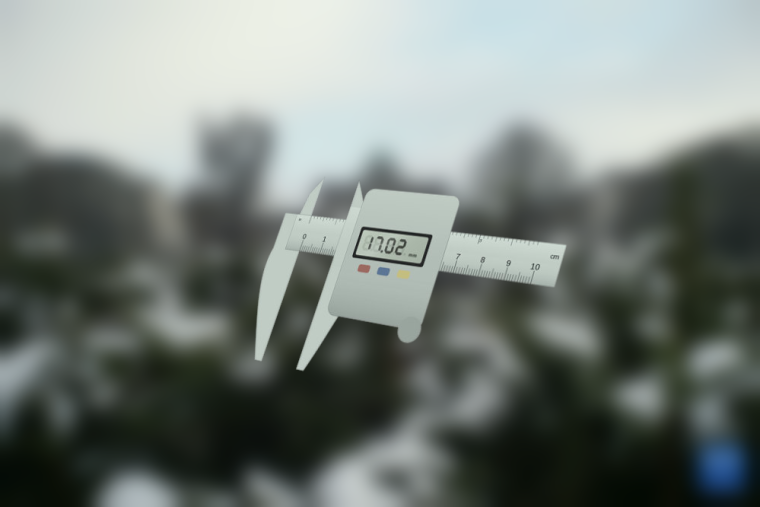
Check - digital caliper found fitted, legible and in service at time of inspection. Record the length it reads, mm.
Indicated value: 17.02 mm
